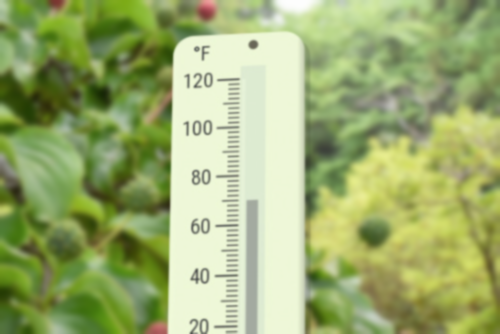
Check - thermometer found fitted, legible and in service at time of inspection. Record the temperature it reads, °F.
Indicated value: 70 °F
